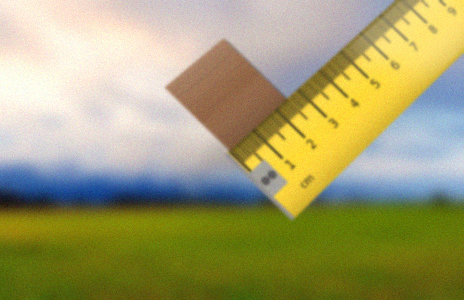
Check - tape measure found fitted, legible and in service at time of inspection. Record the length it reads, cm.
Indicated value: 2.5 cm
